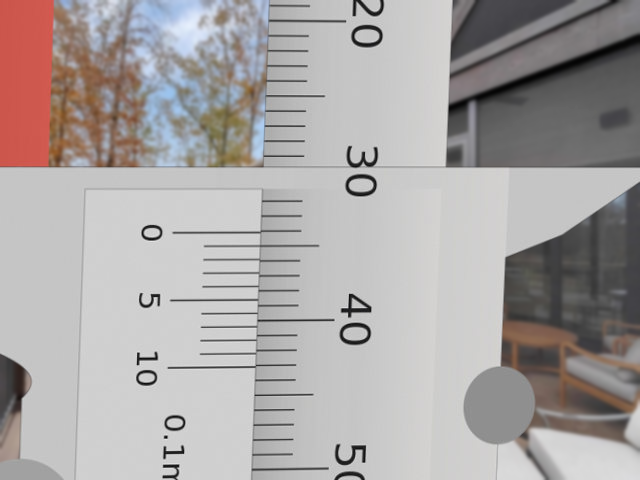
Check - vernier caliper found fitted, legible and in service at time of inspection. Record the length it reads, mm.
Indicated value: 34.1 mm
